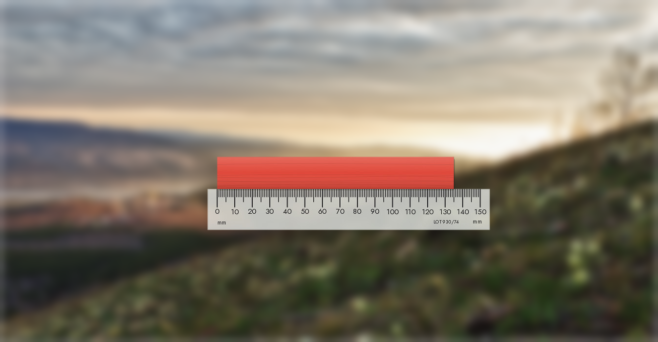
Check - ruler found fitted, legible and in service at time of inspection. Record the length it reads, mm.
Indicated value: 135 mm
